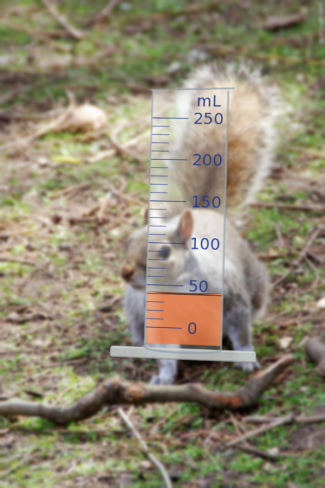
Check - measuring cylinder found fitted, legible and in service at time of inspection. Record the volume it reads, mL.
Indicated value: 40 mL
